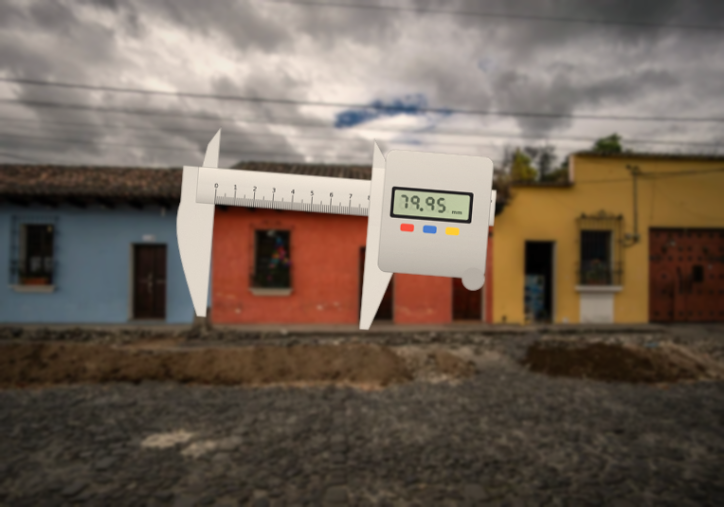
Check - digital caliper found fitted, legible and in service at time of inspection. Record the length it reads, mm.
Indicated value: 79.95 mm
